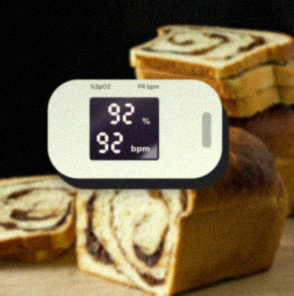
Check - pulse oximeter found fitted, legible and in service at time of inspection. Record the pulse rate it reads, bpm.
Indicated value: 92 bpm
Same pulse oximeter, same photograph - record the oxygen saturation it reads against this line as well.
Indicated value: 92 %
